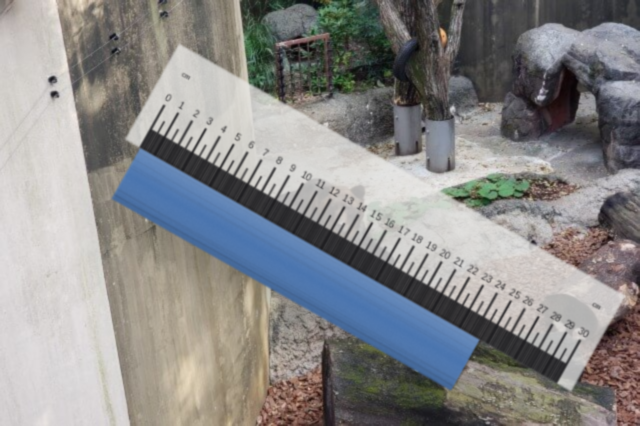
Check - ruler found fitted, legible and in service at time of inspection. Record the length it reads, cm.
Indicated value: 24.5 cm
